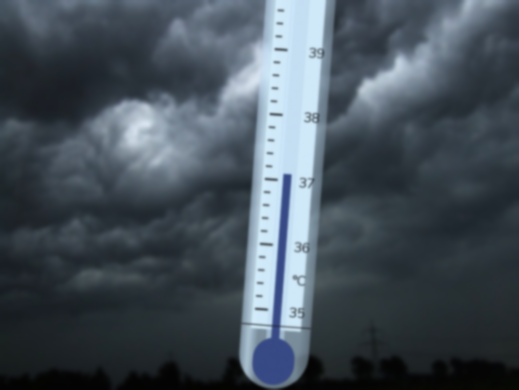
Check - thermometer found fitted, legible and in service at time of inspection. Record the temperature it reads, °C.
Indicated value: 37.1 °C
